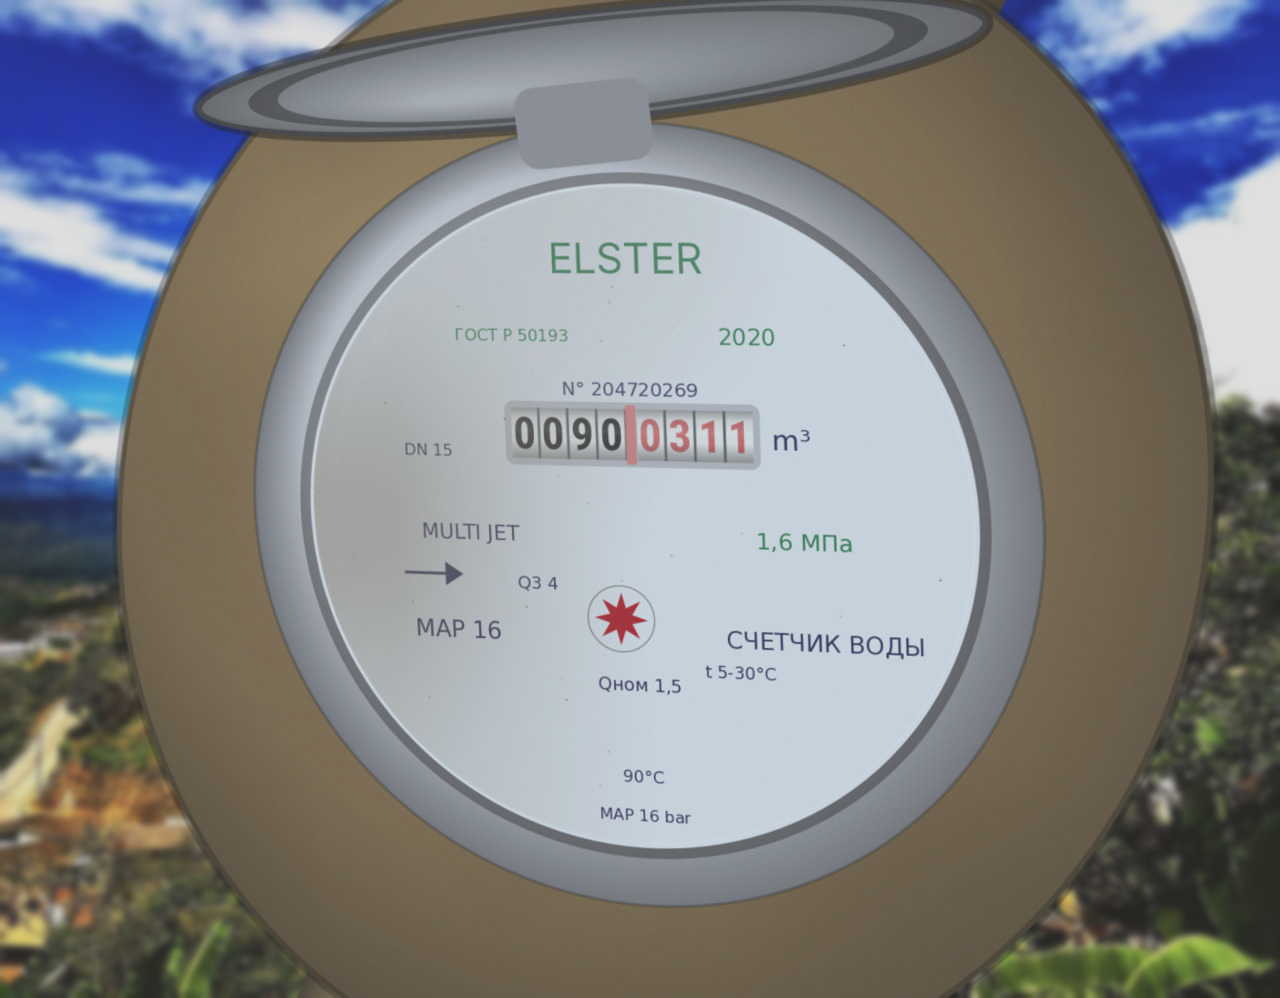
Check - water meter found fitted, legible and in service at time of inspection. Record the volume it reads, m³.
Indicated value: 90.0311 m³
